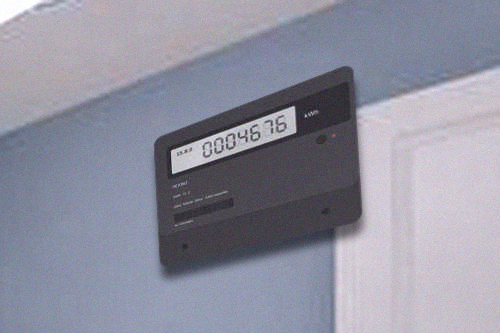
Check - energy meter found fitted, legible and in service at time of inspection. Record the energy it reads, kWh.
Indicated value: 4676 kWh
